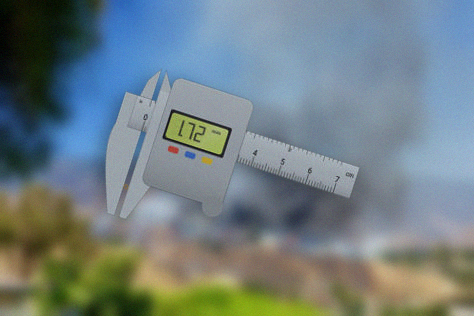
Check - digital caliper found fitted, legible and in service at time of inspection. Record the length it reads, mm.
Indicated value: 1.72 mm
